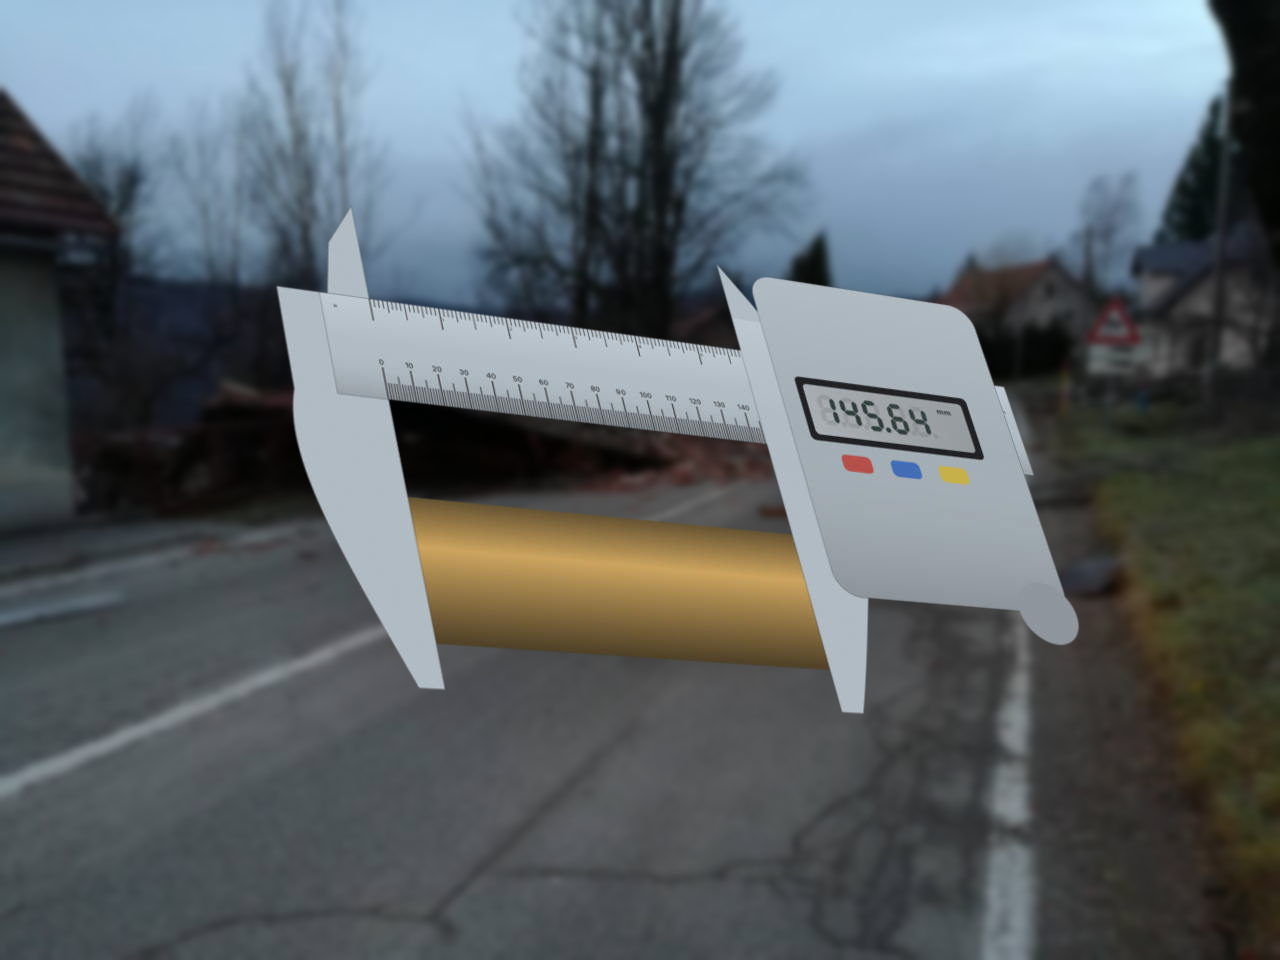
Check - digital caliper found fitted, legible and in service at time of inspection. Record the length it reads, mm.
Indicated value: 145.64 mm
